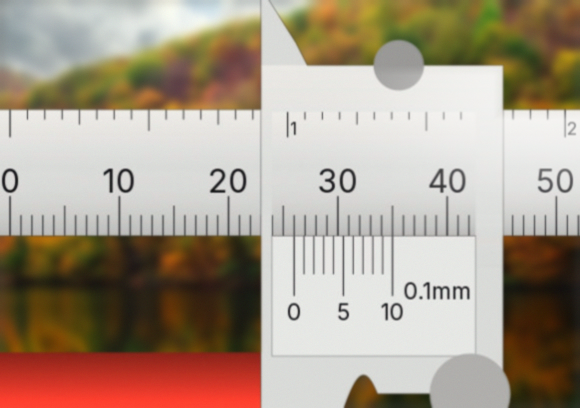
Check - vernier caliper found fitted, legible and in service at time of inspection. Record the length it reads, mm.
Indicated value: 26.0 mm
